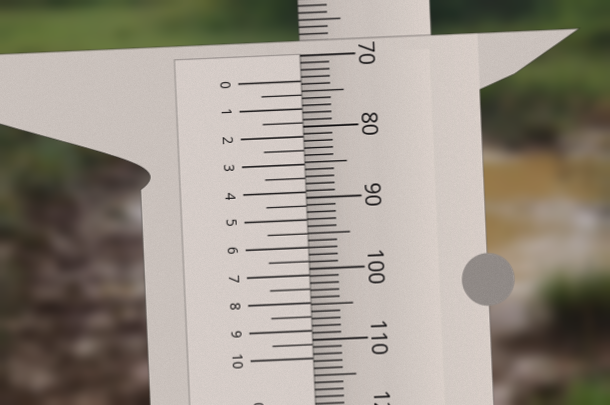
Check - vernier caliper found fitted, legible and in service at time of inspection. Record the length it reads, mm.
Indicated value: 73.6 mm
